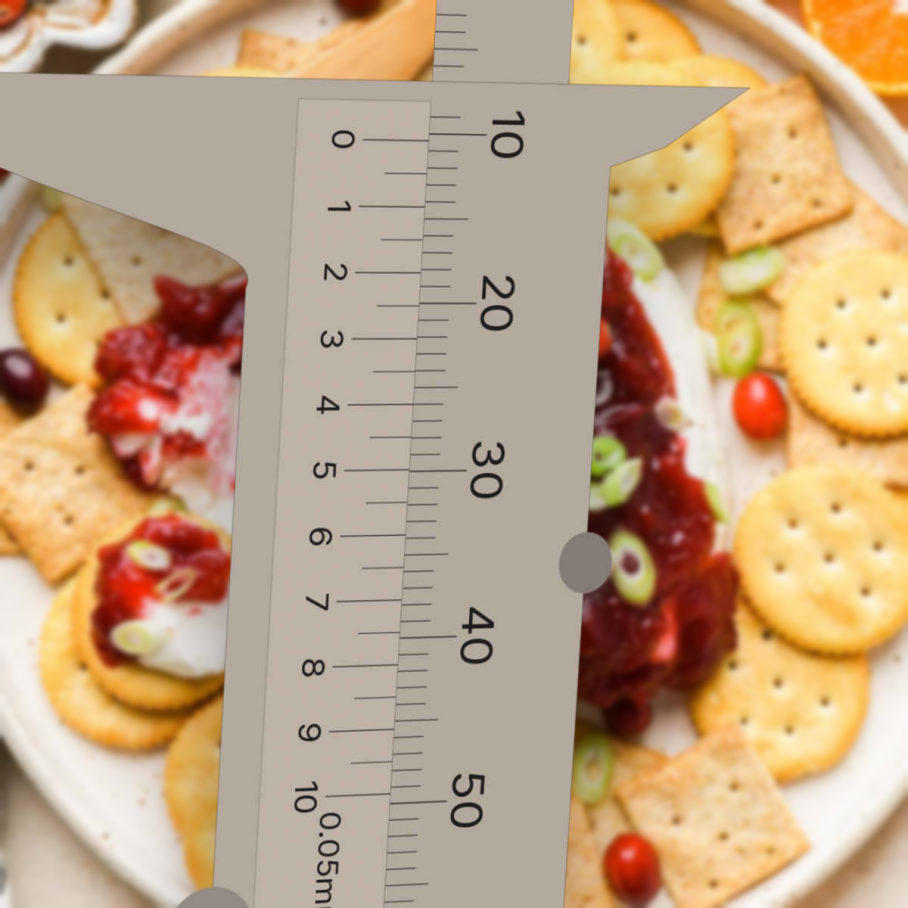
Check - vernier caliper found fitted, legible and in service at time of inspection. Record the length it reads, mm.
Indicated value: 10.4 mm
